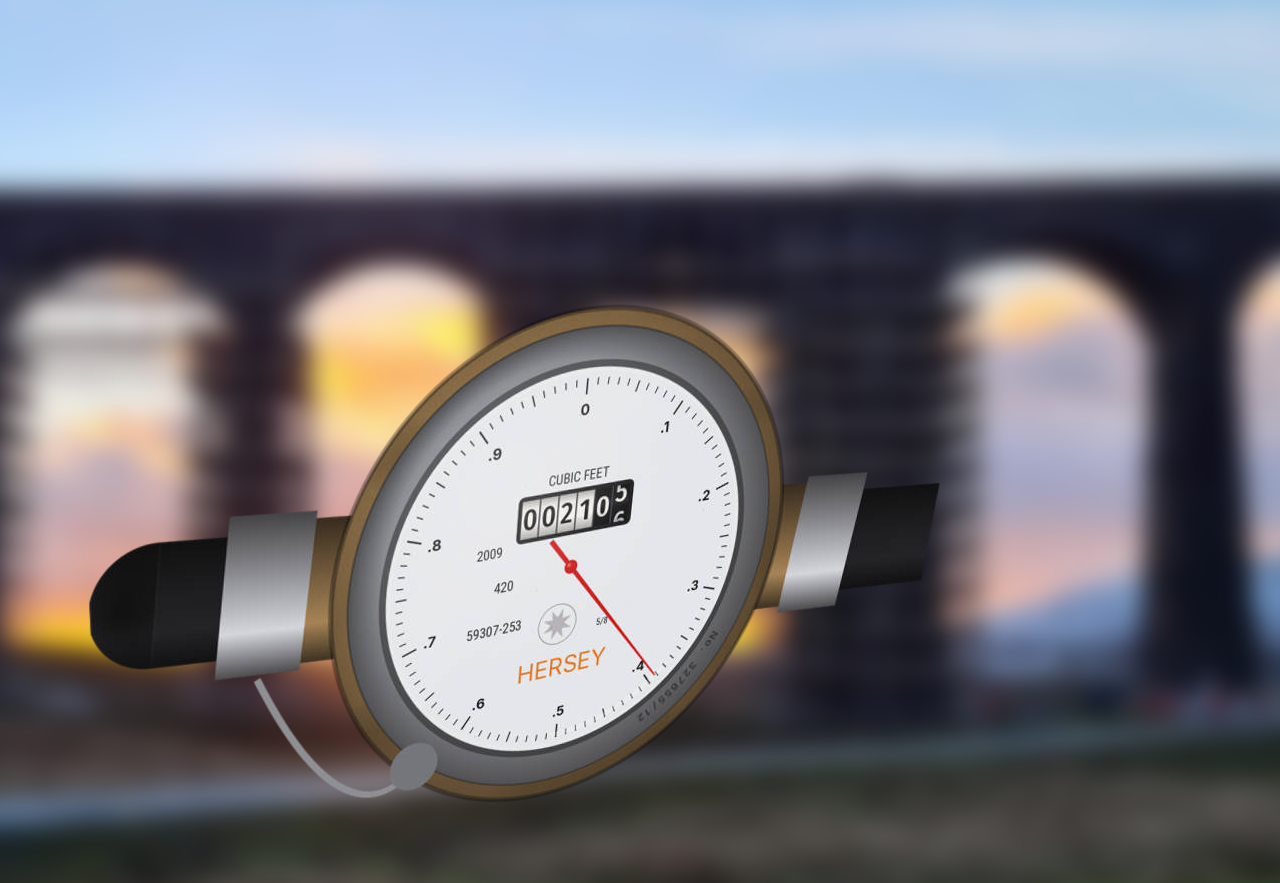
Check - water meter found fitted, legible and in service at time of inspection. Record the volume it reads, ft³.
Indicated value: 2105.39 ft³
